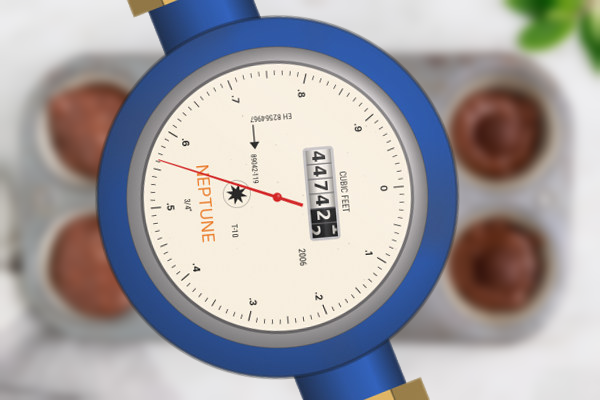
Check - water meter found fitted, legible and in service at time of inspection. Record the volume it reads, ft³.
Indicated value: 447421.56 ft³
